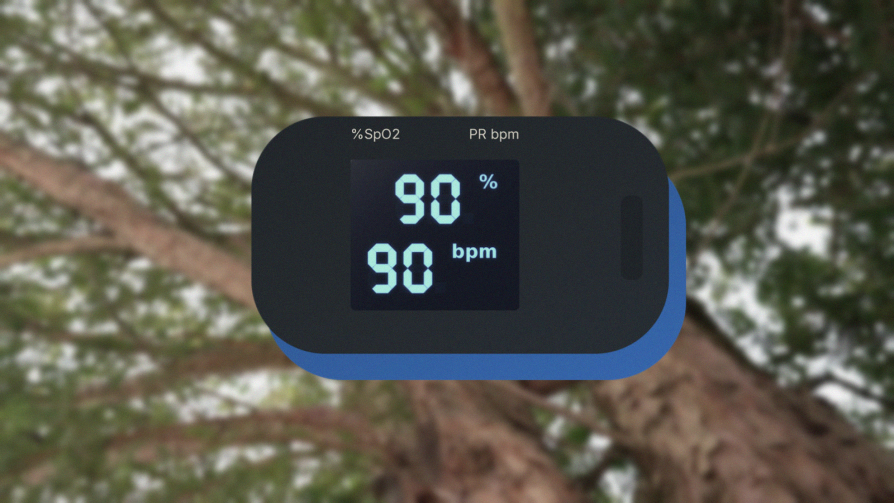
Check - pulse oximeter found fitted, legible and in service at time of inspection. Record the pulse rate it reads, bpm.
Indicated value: 90 bpm
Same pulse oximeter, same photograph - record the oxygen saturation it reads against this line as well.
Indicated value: 90 %
